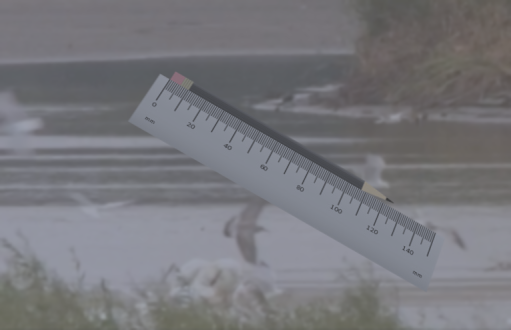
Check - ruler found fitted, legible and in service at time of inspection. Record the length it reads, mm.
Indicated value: 125 mm
